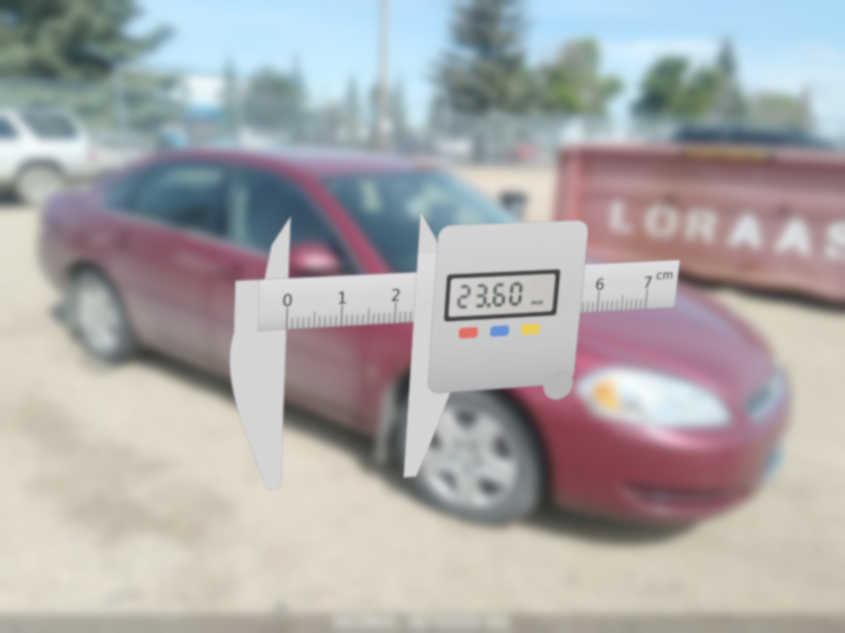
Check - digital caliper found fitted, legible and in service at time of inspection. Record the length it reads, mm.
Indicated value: 23.60 mm
